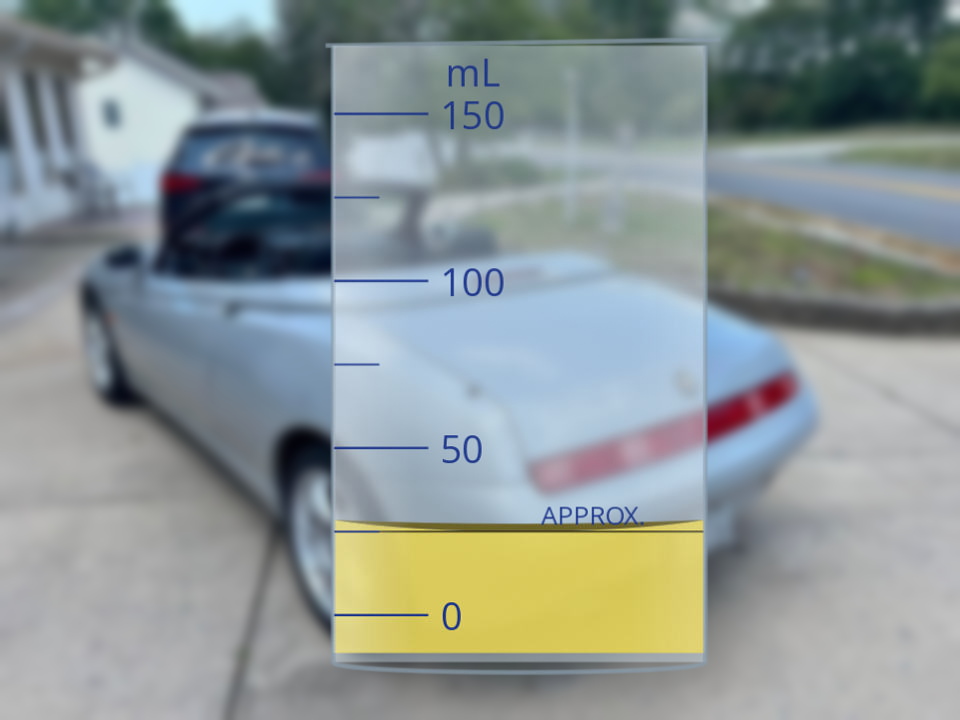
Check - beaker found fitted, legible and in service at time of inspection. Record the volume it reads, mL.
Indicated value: 25 mL
